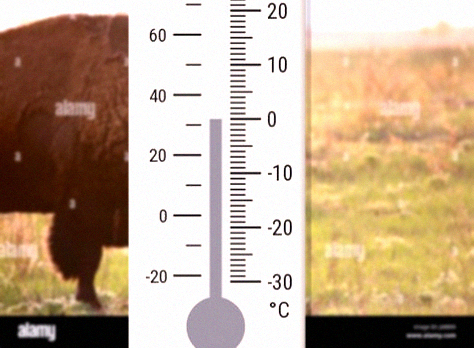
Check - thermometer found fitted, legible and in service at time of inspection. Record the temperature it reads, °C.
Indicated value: 0 °C
